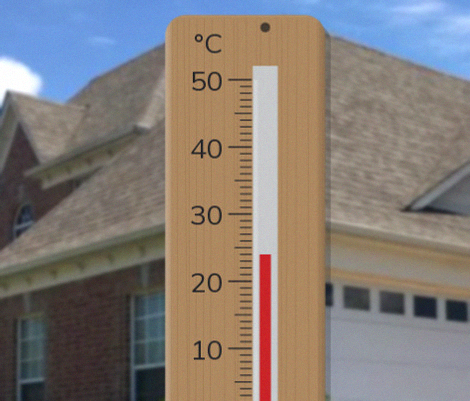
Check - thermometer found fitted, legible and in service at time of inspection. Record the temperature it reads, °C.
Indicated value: 24 °C
